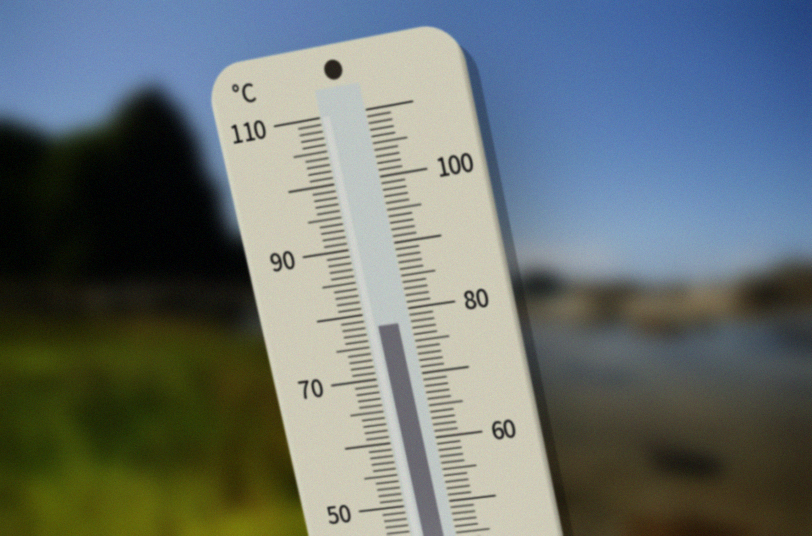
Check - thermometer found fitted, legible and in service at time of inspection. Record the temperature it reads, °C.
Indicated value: 78 °C
